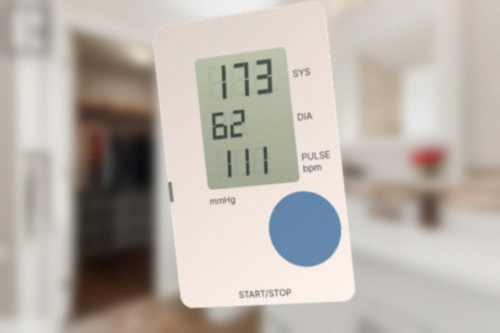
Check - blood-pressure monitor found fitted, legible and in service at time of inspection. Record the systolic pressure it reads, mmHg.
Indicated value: 173 mmHg
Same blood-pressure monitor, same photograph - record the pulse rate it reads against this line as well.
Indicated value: 111 bpm
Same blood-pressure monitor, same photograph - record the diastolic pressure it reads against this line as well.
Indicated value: 62 mmHg
